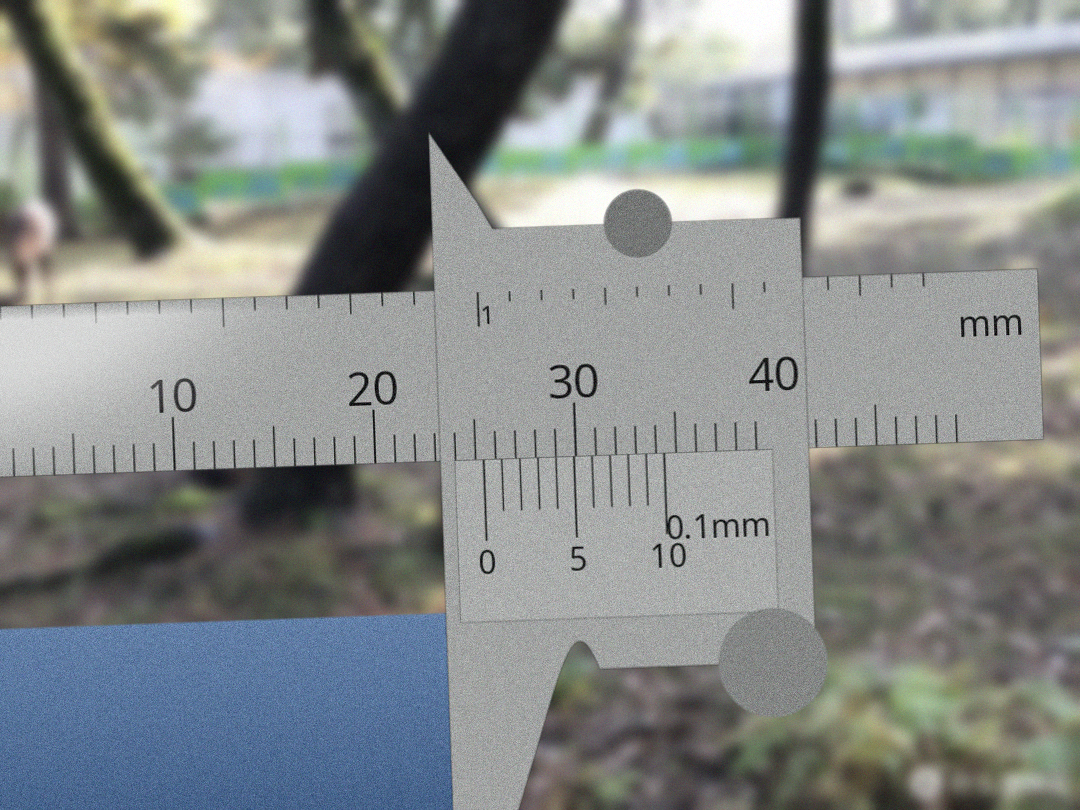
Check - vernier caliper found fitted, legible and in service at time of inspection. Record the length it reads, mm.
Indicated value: 25.4 mm
